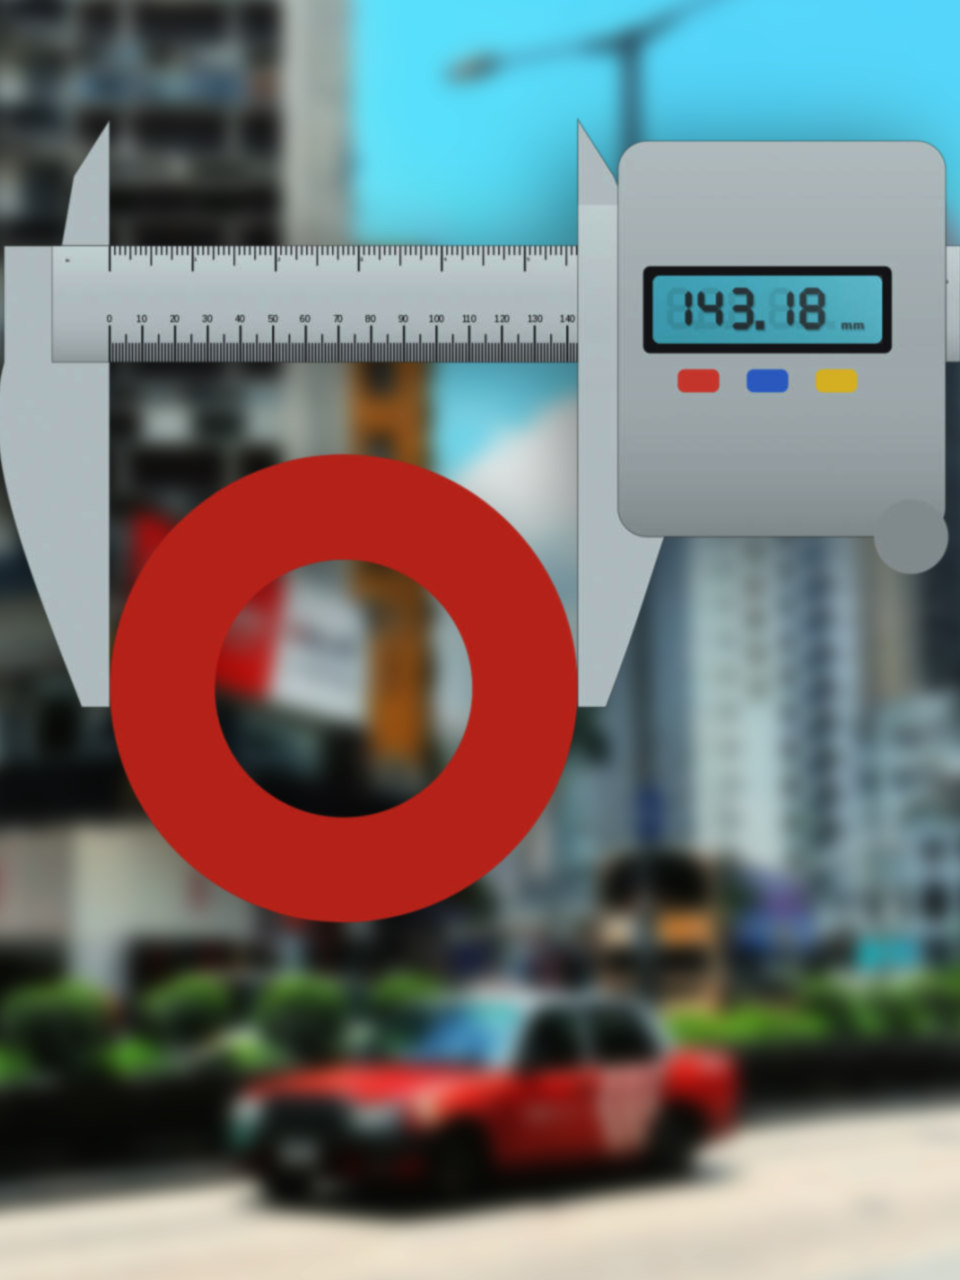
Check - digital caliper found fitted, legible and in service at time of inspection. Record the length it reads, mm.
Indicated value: 143.18 mm
